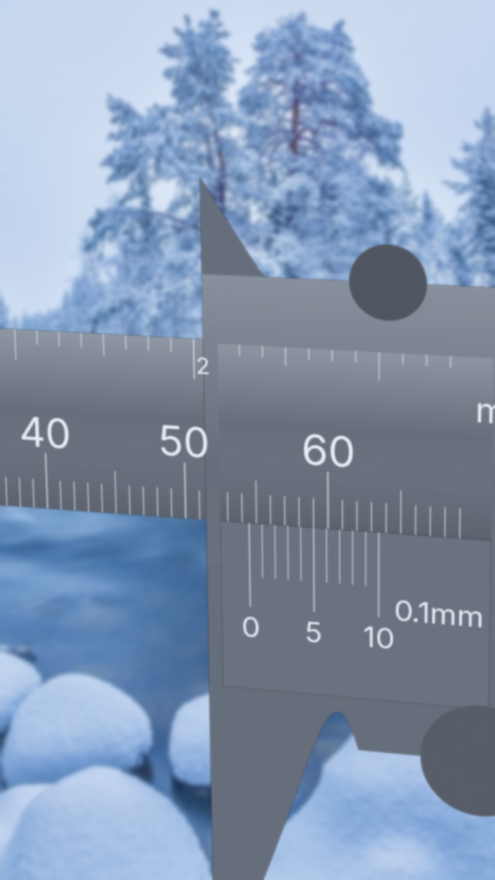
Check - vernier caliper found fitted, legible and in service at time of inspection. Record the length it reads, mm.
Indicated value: 54.5 mm
